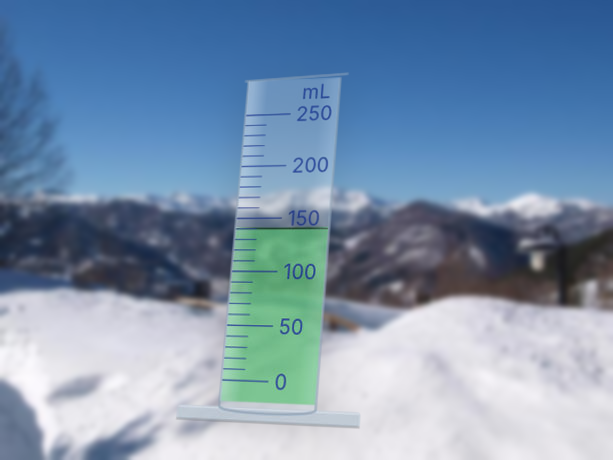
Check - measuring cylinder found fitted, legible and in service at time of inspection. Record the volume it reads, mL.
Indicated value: 140 mL
